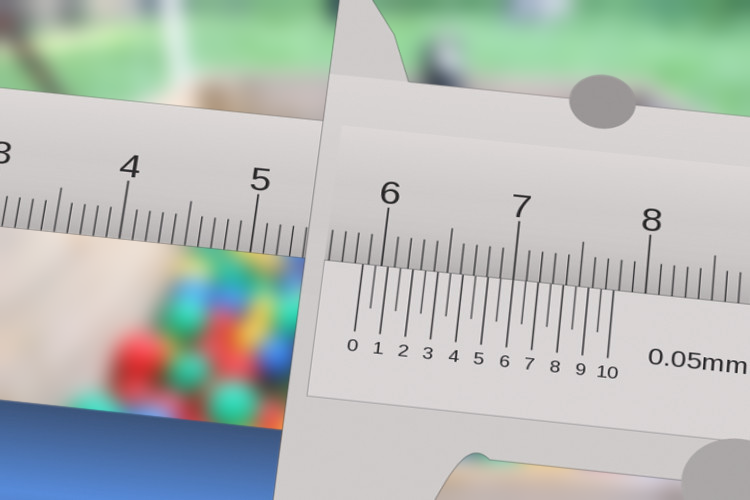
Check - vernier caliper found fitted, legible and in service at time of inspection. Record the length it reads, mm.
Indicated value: 58.6 mm
